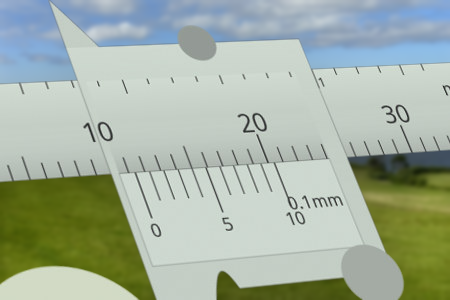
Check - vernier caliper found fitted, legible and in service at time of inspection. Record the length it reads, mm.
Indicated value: 11.4 mm
